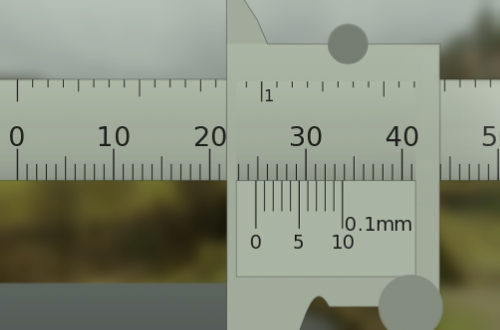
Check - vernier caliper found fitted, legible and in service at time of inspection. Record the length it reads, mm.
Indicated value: 24.8 mm
